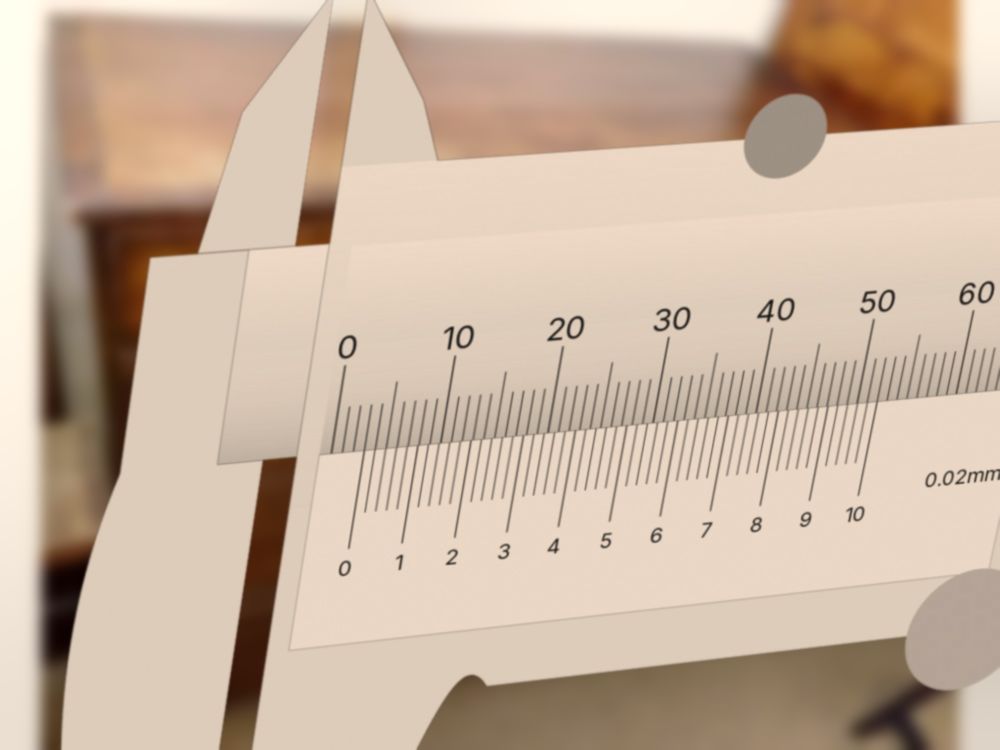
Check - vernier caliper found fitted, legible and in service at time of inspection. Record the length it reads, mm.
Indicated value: 3.0 mm
